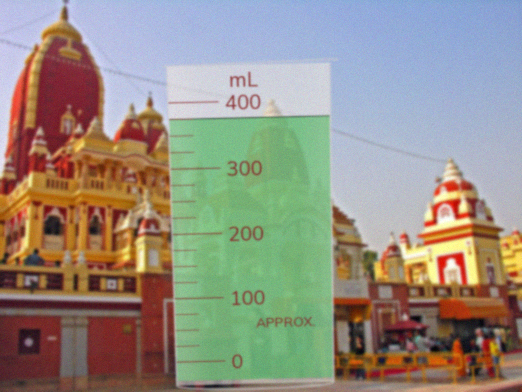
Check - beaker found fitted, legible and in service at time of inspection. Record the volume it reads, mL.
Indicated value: 375 mL
